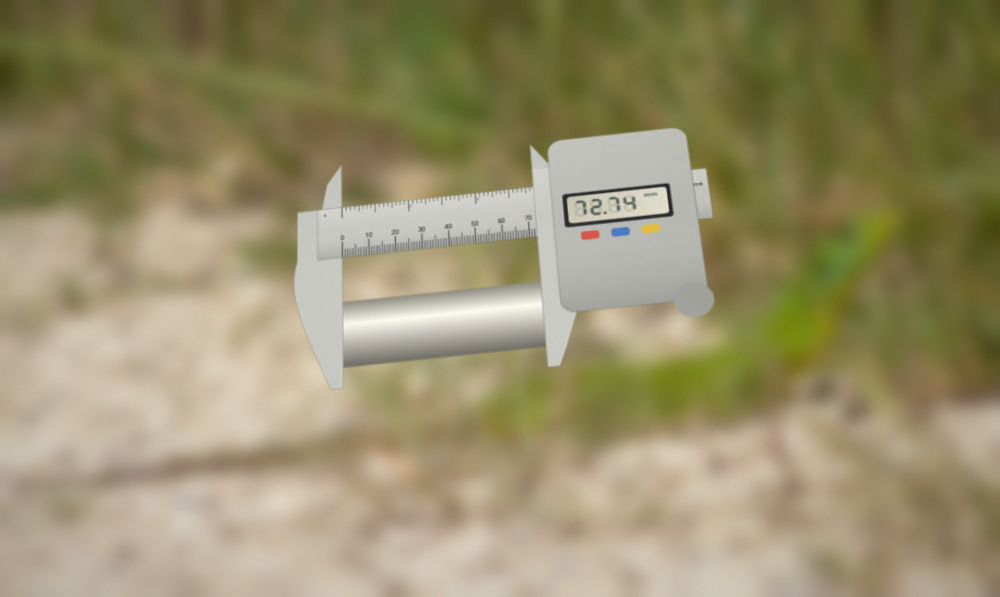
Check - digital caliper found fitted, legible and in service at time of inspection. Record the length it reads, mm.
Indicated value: 72.74 mm
